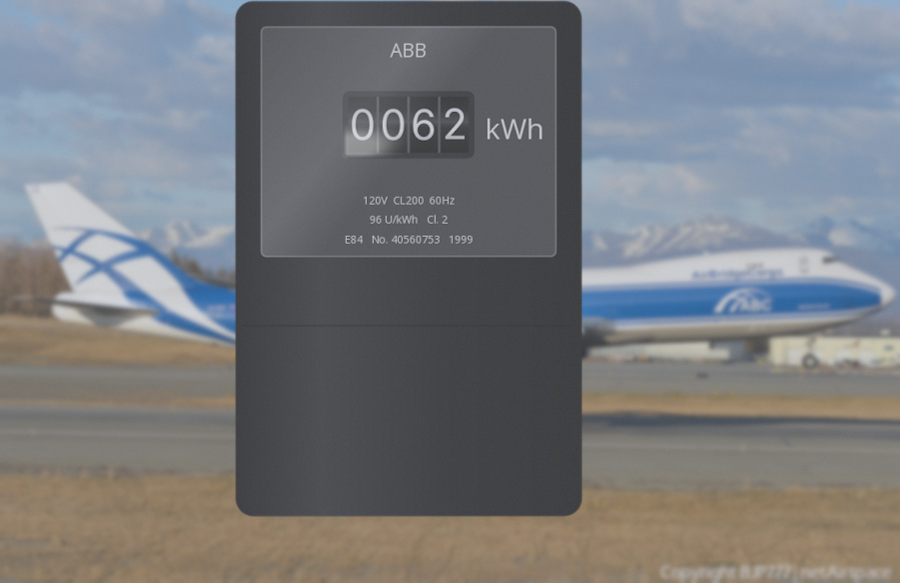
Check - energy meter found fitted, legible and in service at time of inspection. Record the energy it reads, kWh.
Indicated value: 62 kWh
